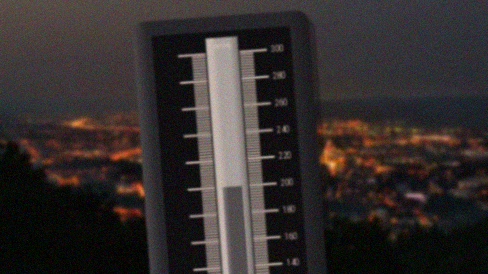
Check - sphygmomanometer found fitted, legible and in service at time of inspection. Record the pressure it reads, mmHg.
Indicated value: 200 mmHg
